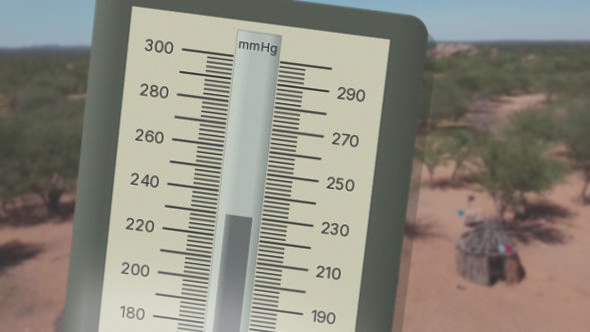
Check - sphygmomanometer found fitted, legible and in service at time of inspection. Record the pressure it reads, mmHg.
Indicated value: 230 mmHg
